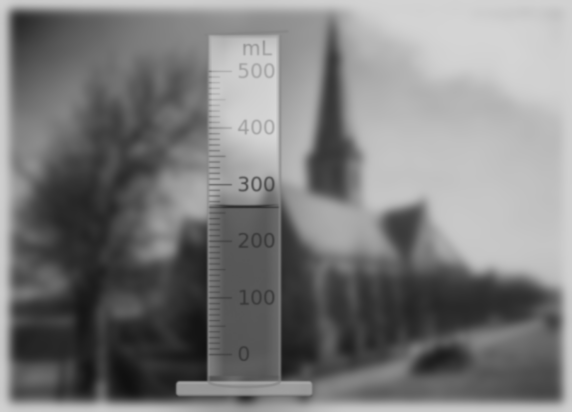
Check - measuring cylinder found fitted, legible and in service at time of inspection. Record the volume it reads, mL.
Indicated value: 260 mL
